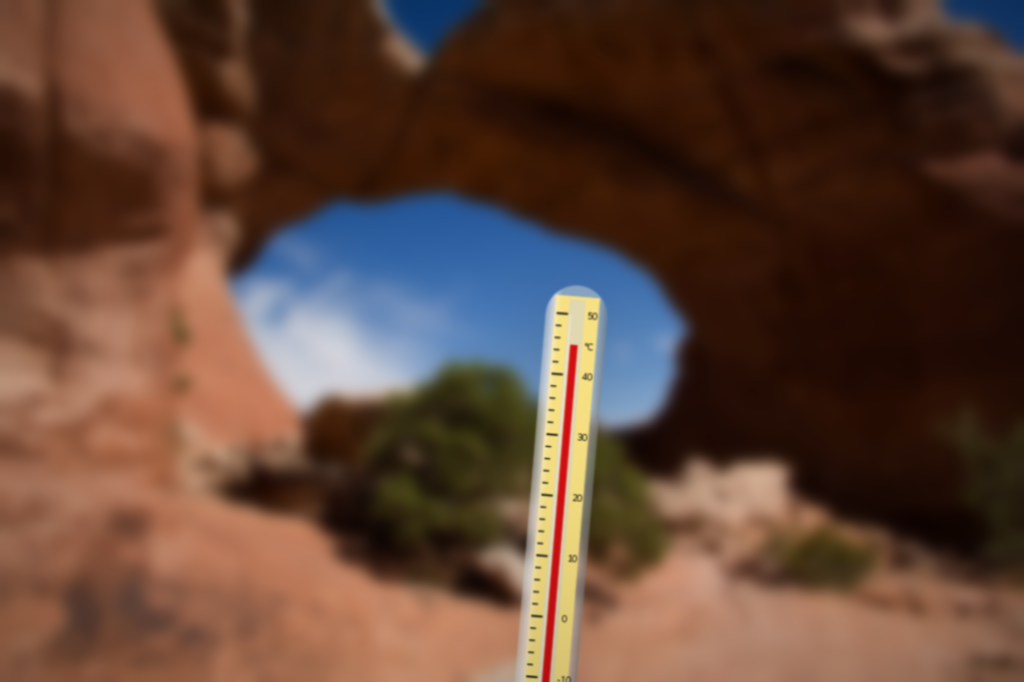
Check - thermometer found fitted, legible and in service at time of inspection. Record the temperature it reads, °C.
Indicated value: 45 °C
